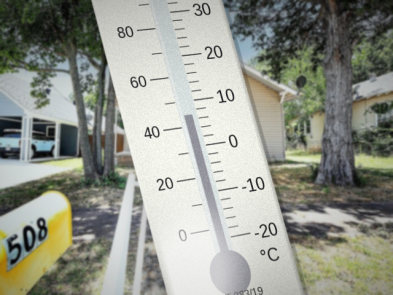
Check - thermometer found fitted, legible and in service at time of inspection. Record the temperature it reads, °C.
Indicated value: 7 °C
